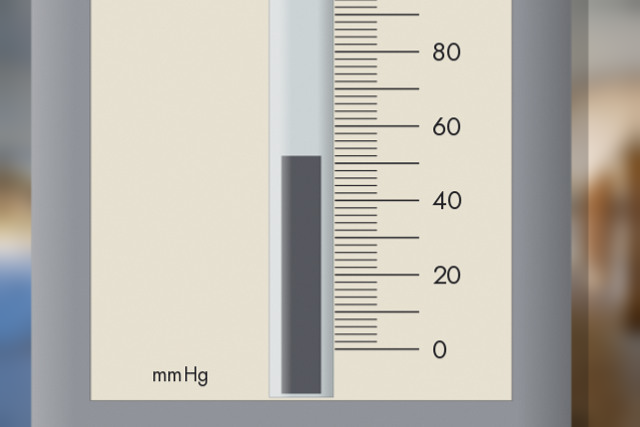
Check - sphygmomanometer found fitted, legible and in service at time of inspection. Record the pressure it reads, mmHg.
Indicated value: 52 mmHg
